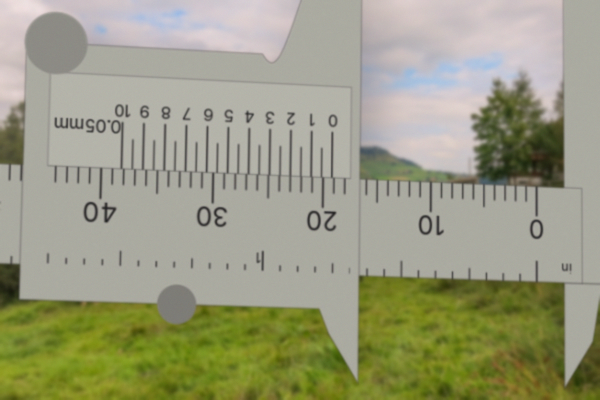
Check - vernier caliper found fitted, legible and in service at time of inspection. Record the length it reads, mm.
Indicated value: 19.2 mm
